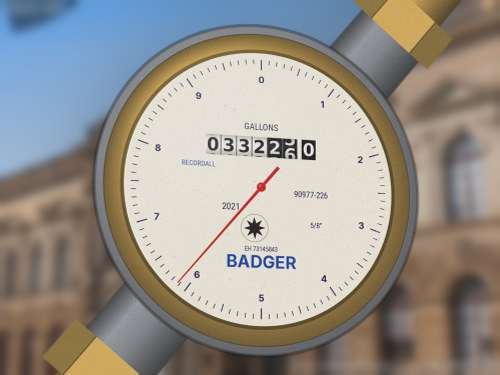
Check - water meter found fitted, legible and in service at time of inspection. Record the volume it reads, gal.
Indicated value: 332256.1 gal
